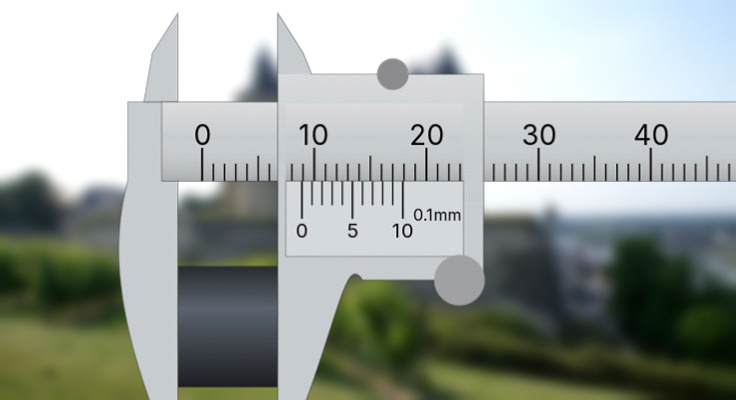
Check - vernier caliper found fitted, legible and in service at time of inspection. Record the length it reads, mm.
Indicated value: 8.9 mm
